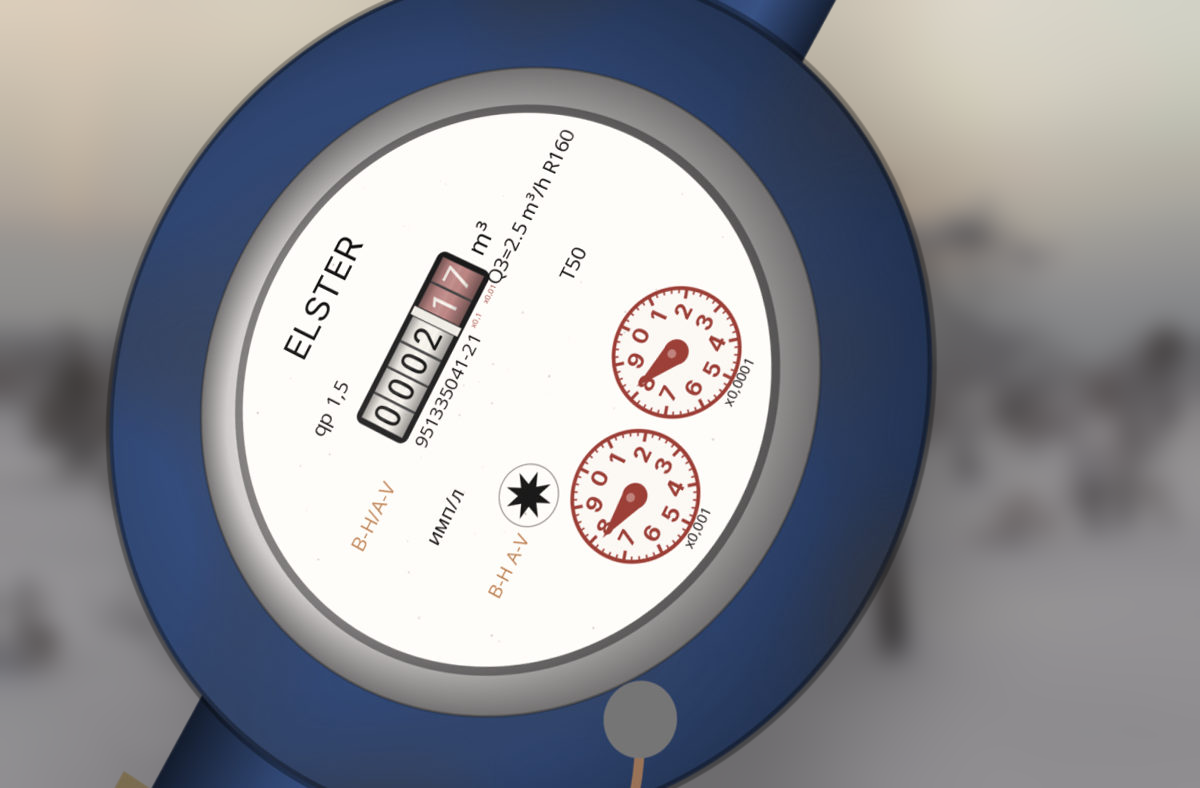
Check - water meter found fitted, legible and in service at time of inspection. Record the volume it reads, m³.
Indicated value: 2.1778 m³
